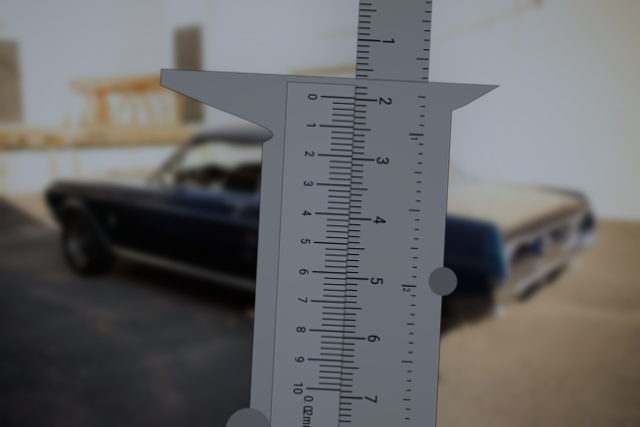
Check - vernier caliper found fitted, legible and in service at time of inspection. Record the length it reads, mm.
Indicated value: 19.8 mm
